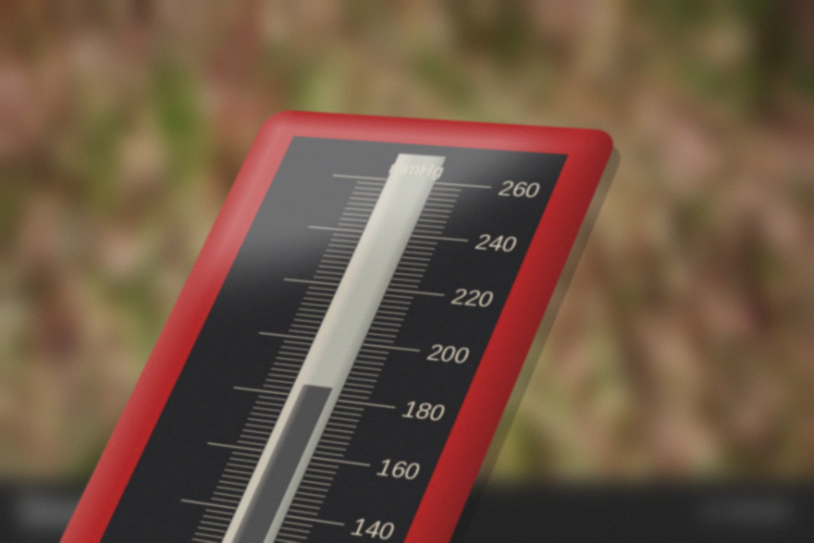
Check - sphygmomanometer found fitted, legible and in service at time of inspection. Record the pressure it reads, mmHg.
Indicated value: 184 mmHg
